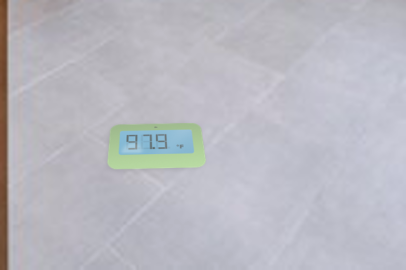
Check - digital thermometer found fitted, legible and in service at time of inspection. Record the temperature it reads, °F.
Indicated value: 97.9 °F
